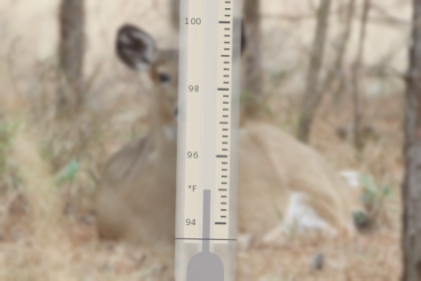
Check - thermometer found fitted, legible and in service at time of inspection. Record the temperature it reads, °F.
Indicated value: 95 °F
